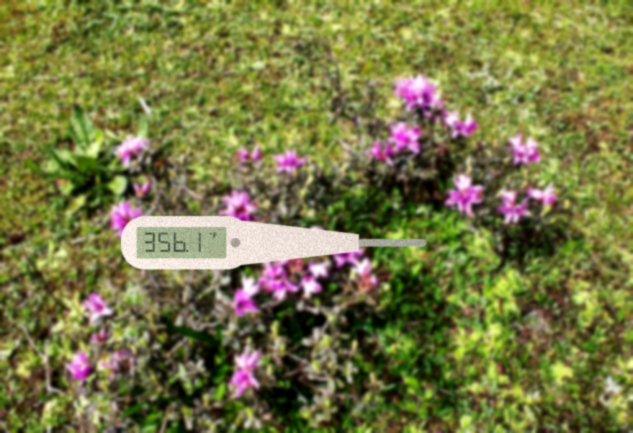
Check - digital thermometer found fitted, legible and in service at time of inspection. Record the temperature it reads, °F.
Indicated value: 356.1 °F
